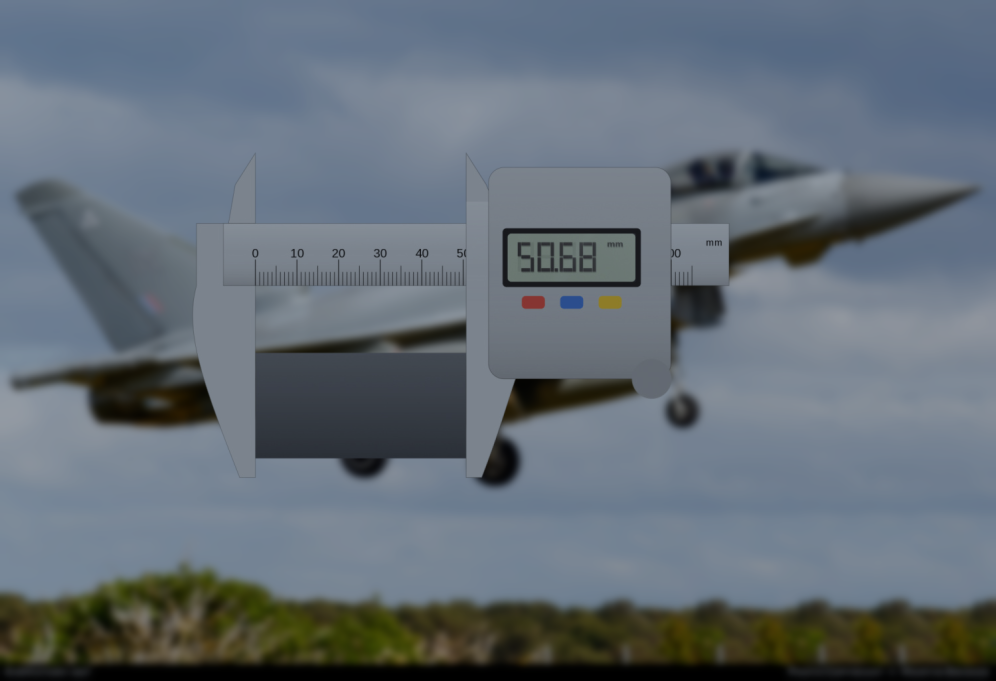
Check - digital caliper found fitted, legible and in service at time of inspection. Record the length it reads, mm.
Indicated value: 50.68 mm
